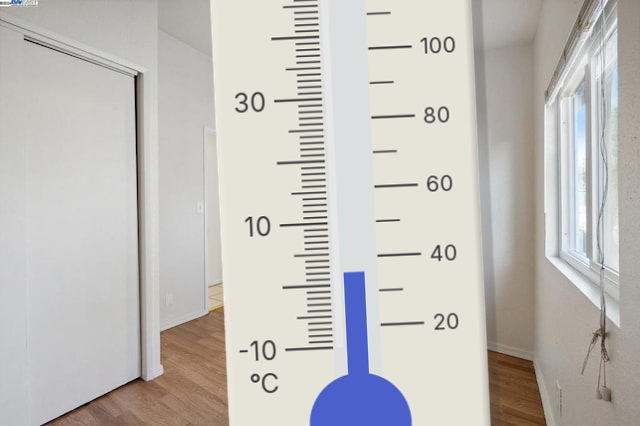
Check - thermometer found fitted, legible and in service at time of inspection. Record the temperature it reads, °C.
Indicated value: 2 °C
